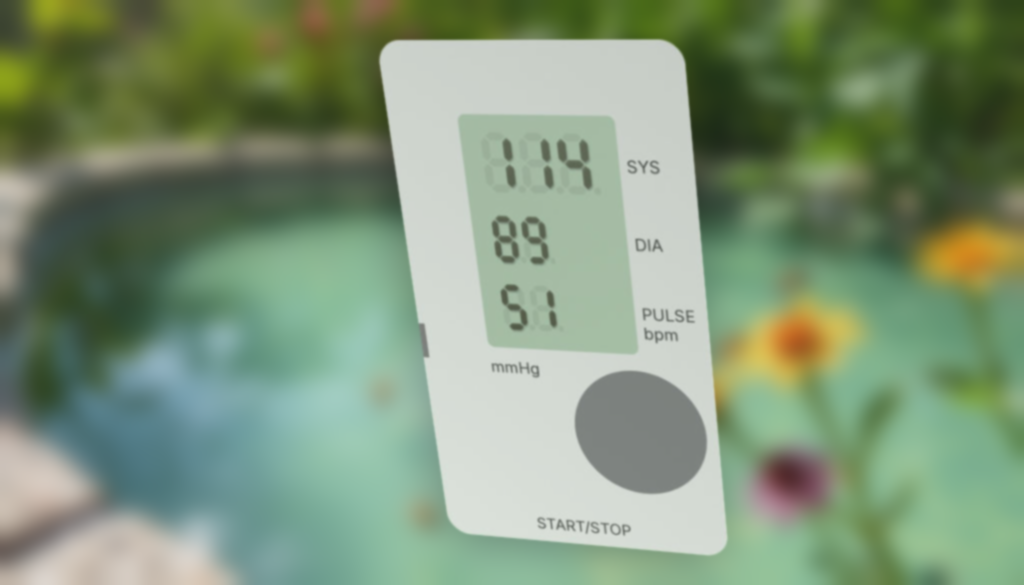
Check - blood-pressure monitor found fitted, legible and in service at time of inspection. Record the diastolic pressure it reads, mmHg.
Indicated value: 89 mmHg
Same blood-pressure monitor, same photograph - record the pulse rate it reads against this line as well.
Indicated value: 51 bpm
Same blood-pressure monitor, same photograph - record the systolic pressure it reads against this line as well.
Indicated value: 114 mmHg
